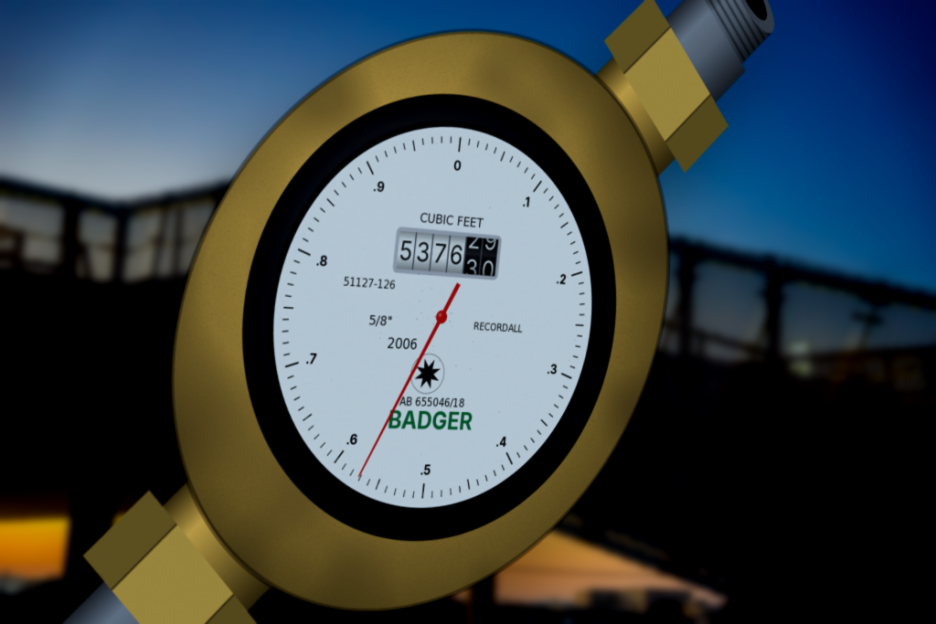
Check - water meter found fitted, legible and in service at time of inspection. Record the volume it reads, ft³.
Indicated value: 537629.57 ft³
